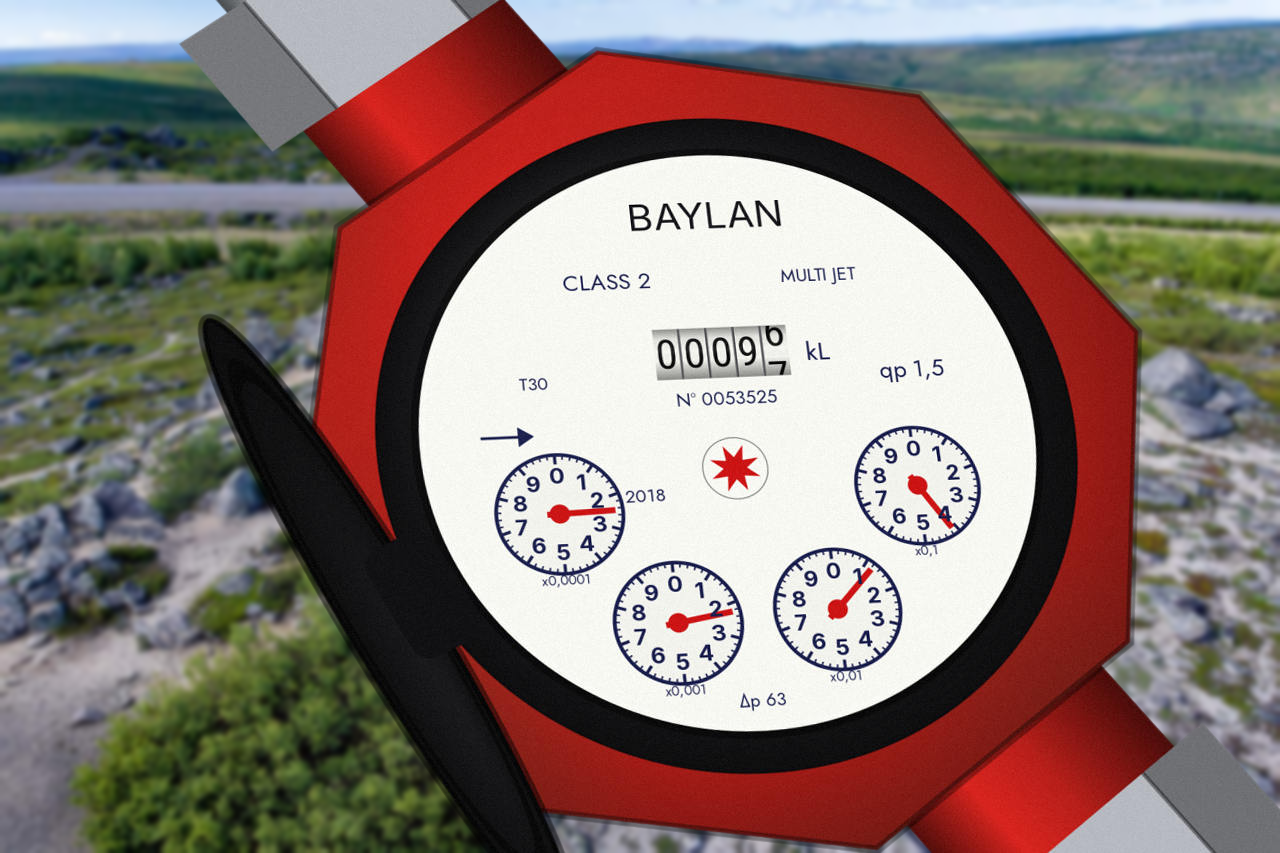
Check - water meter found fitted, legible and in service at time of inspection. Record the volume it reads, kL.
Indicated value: 96.4122 kL
